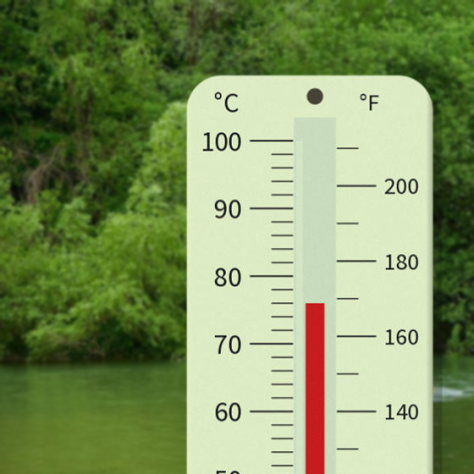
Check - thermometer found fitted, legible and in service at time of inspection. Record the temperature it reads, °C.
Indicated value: 76 °C
